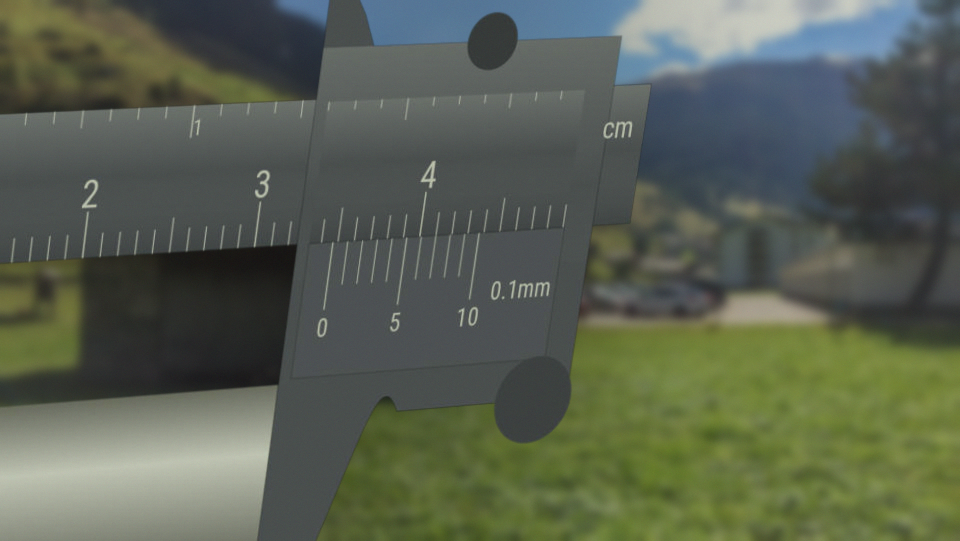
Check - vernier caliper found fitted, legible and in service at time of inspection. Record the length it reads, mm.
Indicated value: 34.7 mm
